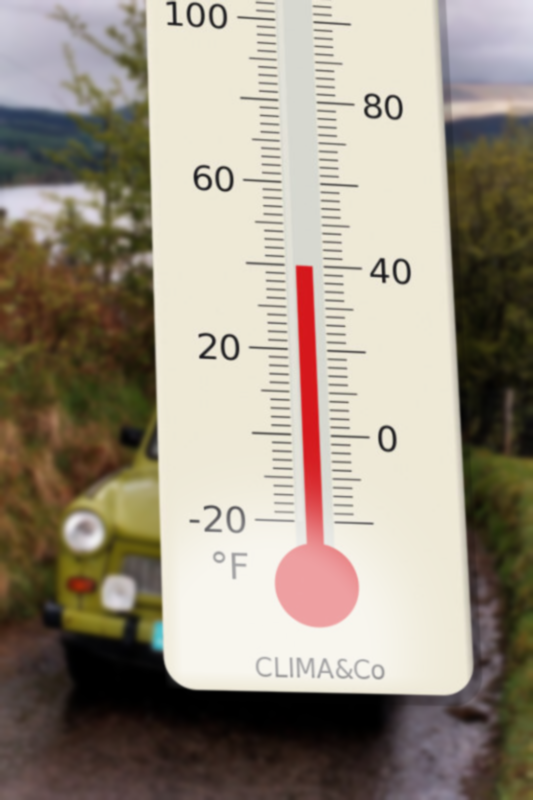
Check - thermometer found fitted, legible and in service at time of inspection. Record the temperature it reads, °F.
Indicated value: 40 °F
